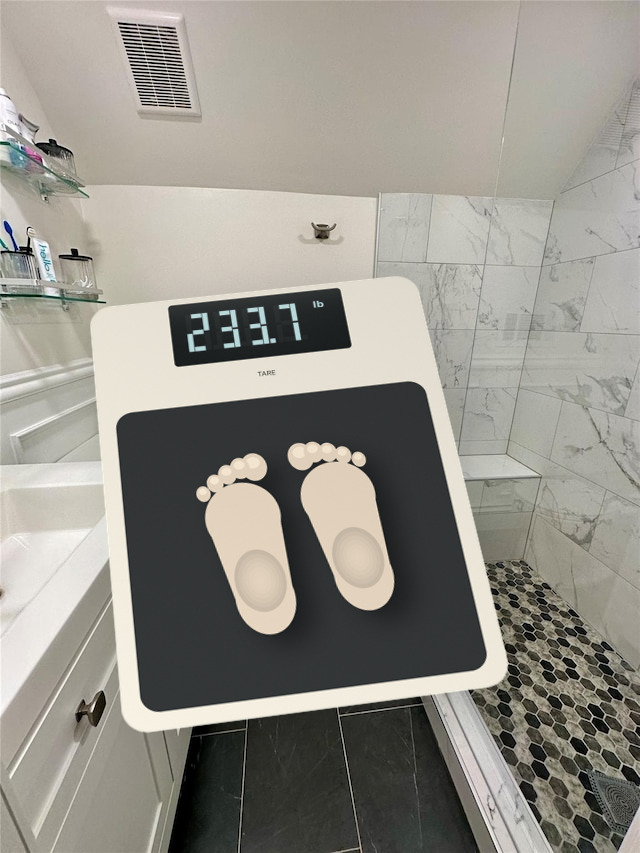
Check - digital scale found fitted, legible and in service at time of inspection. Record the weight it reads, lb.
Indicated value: 233.7 lb
